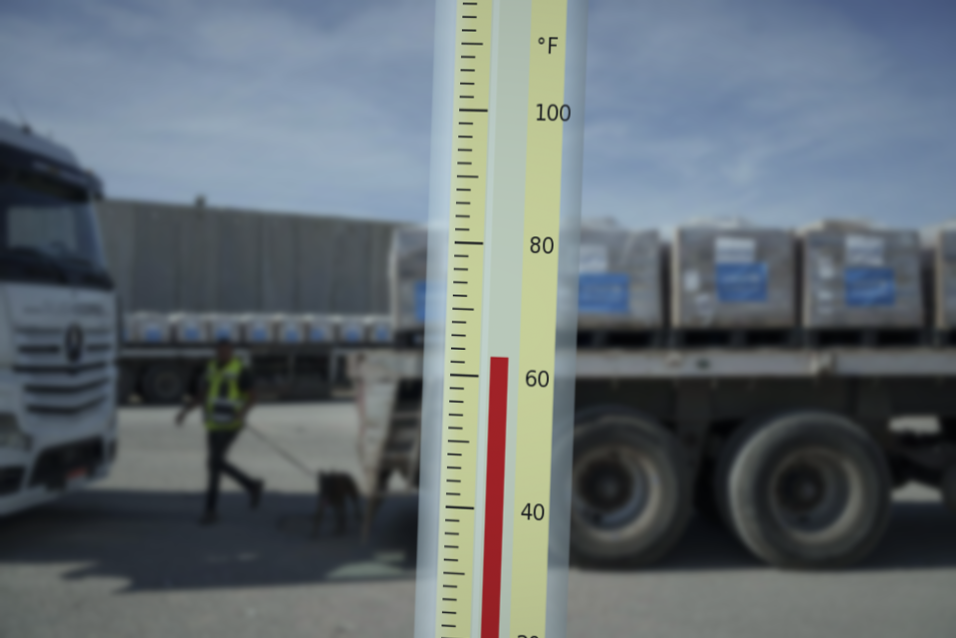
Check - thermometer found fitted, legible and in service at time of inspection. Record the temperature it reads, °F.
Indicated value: 63 °F
